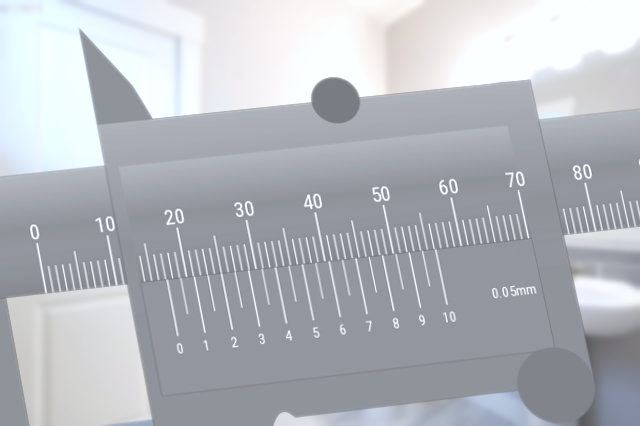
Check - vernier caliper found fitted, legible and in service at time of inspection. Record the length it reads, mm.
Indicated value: 17.2 mm
